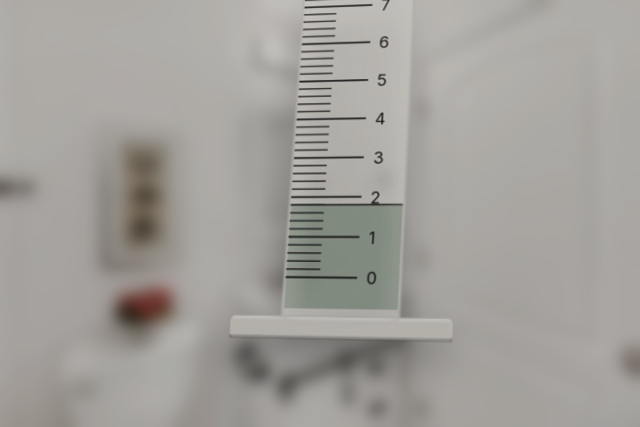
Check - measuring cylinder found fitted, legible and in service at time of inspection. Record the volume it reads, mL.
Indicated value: 1.8 mL
